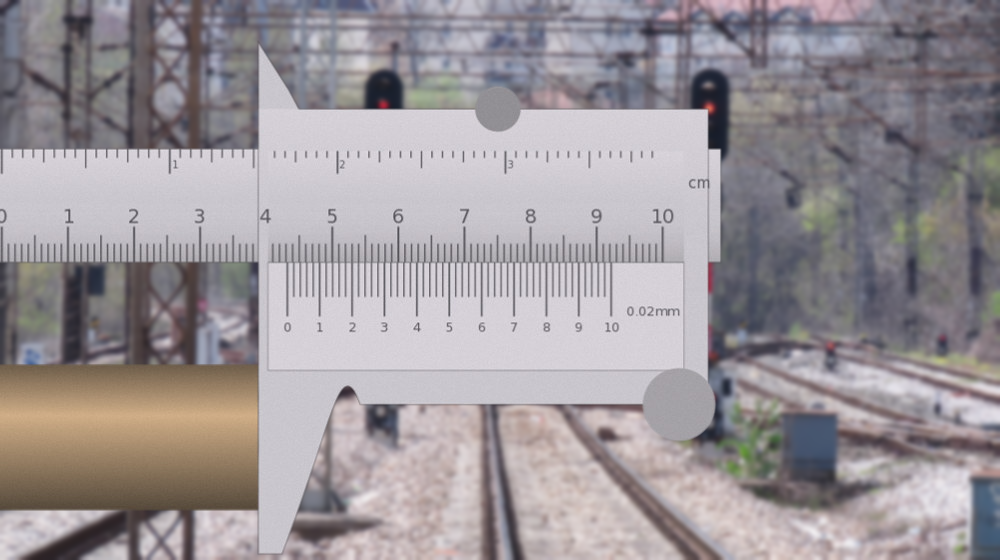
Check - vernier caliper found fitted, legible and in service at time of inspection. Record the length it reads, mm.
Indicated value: 43.2 mm
